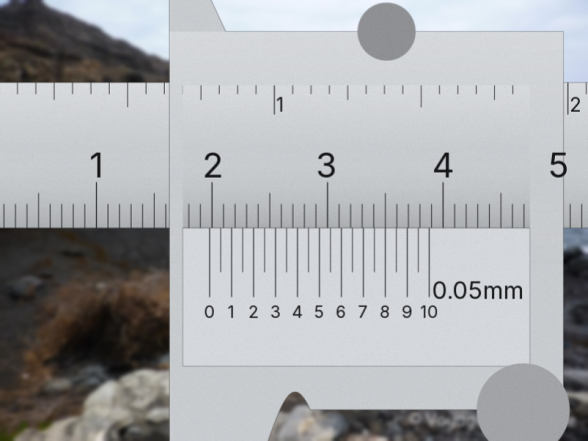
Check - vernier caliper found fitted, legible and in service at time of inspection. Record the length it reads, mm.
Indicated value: 19.8 mm
